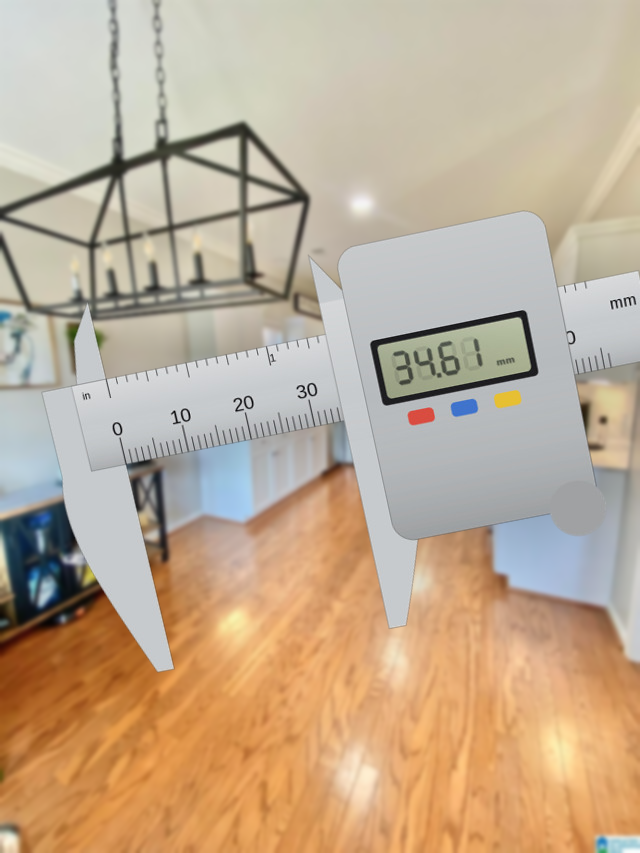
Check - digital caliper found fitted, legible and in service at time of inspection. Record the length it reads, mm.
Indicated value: 34.61 mm
